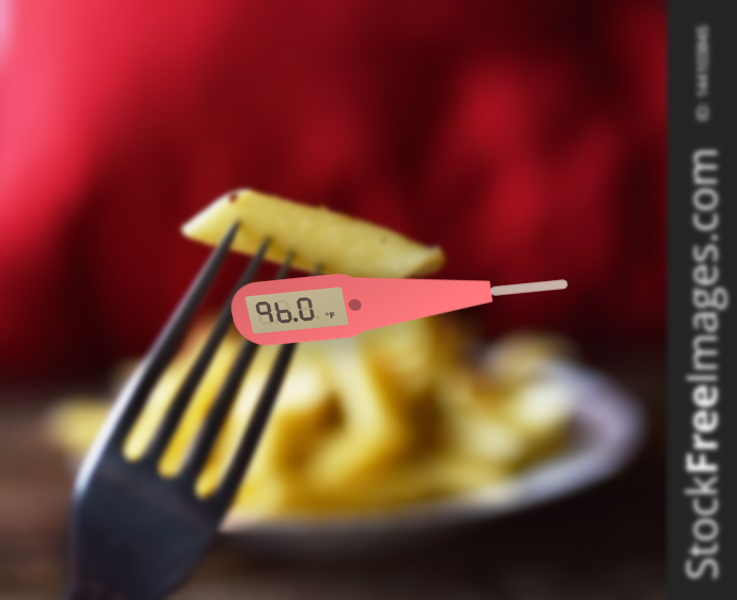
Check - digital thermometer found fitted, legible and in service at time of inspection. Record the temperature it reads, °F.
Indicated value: 96.0 °F
